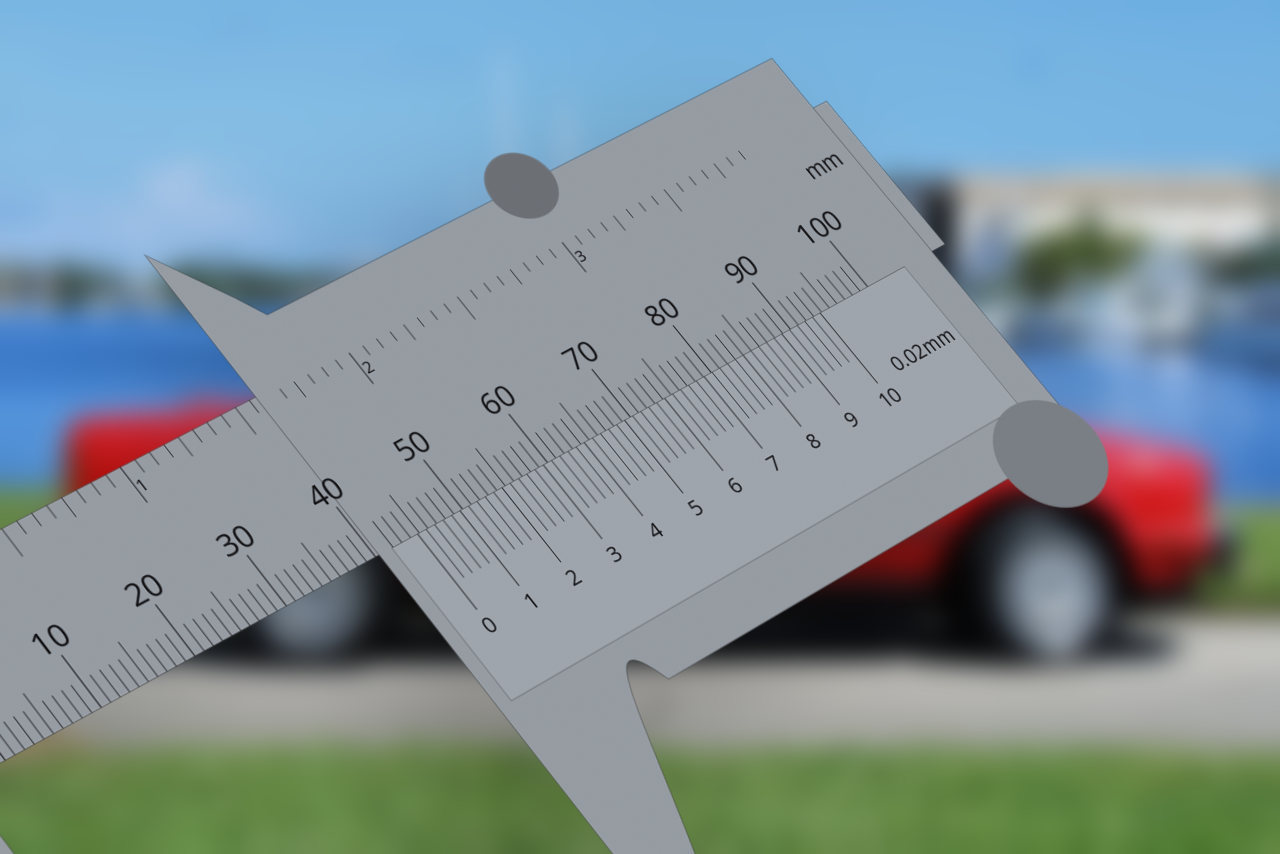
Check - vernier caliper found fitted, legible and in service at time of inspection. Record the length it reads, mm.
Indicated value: 44.8 mm
